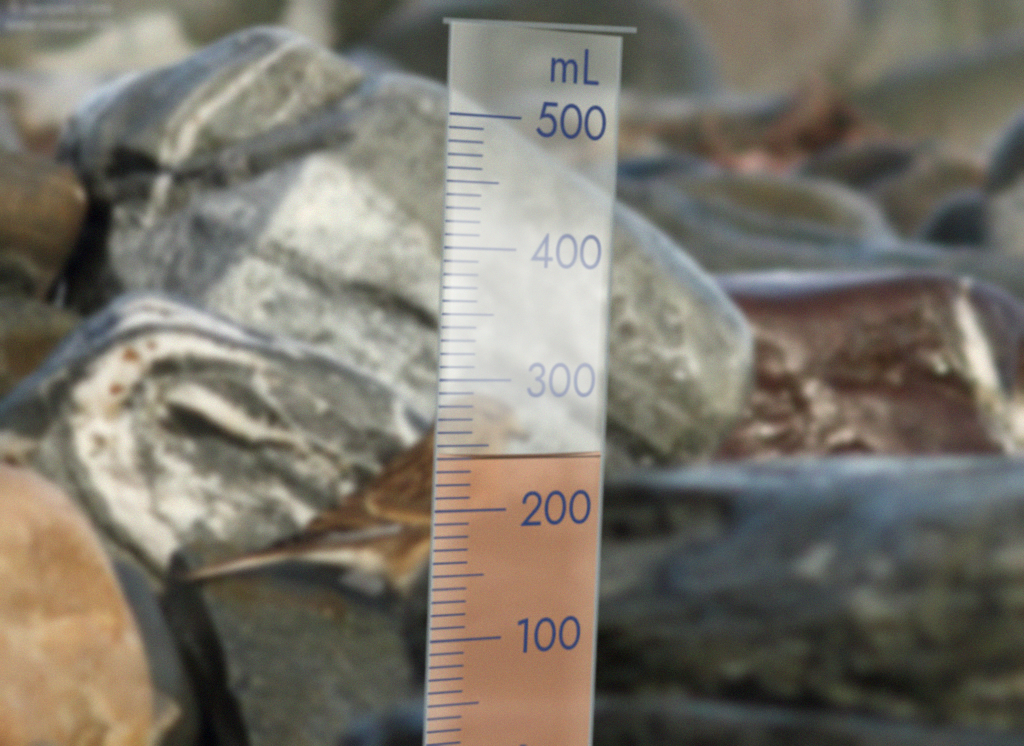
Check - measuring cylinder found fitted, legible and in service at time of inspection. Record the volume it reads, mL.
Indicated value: 240 mL
